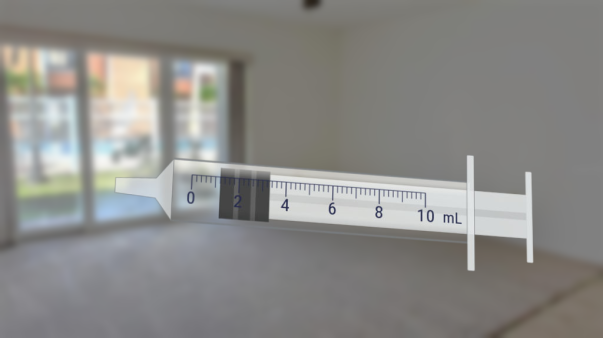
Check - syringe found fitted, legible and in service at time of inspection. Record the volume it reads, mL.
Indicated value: 1.2 mL
